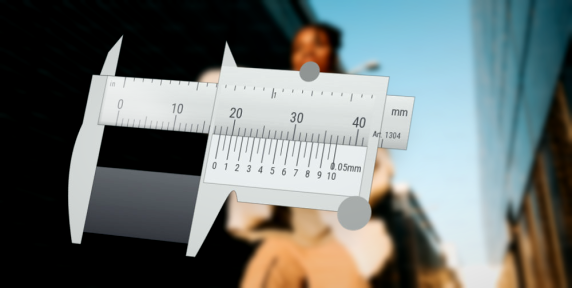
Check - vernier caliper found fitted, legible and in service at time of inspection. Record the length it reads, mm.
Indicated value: 18.0 mm
